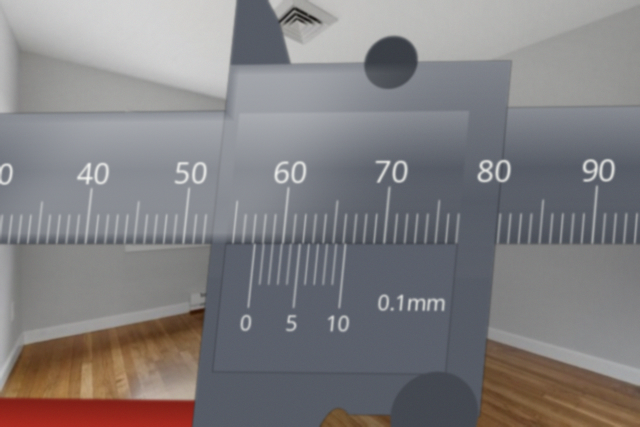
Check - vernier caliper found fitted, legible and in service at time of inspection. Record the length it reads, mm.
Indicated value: 57.2 mm
